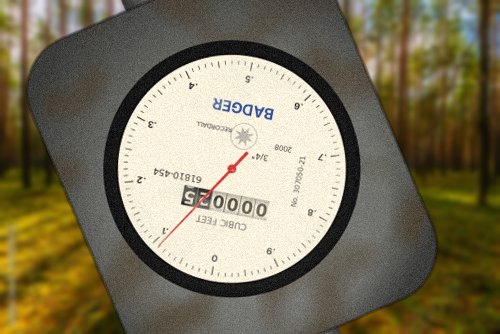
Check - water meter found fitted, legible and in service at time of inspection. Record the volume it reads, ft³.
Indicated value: 25.09 ft³
